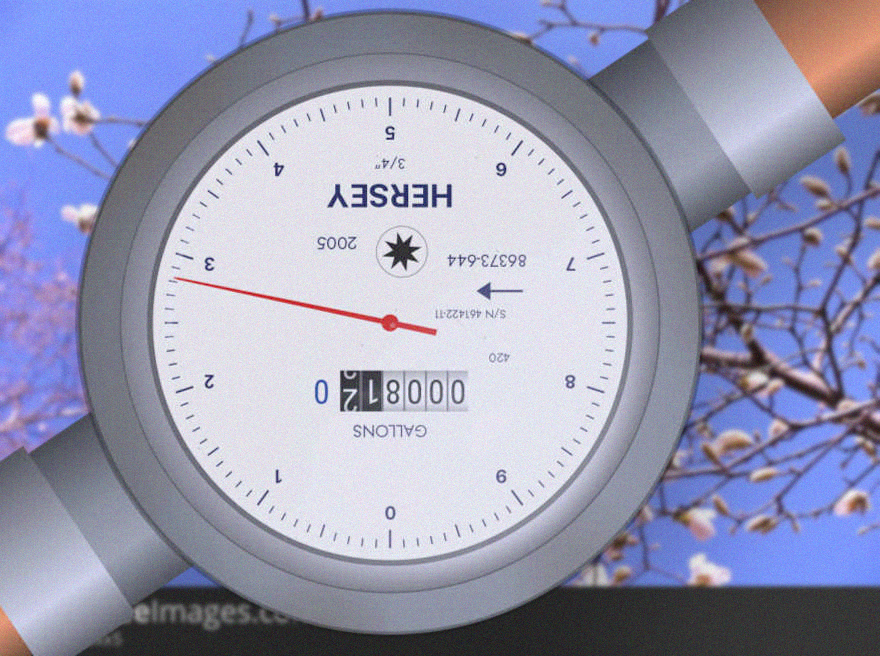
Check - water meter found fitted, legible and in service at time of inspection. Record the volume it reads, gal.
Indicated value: 8122.8 gal
